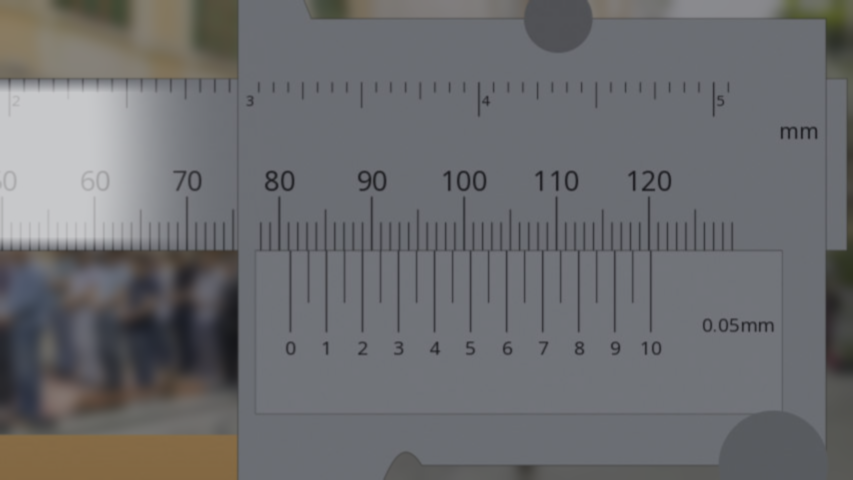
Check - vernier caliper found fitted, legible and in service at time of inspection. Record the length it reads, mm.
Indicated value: 81.2 mm
